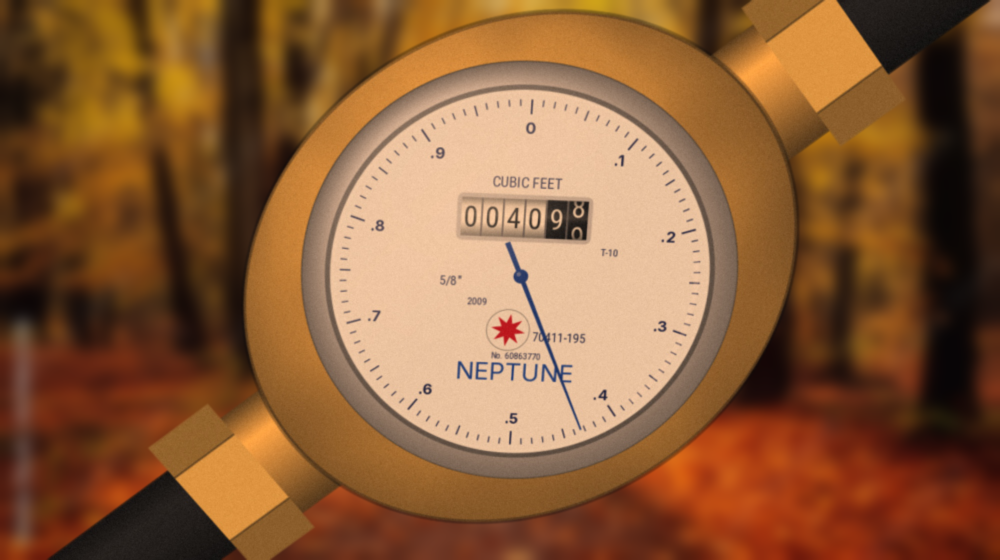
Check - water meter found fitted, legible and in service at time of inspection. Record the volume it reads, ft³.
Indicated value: 4098.43 ft³
